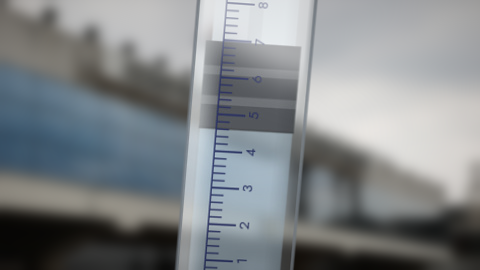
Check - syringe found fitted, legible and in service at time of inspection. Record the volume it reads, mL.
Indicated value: 4.6 mL
